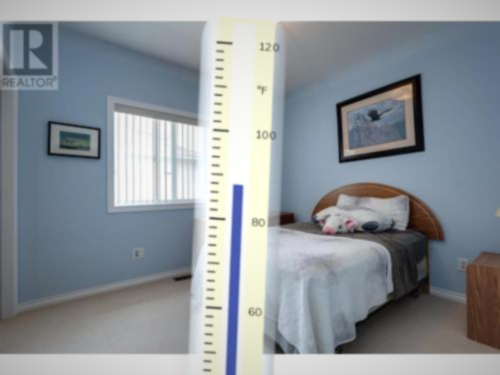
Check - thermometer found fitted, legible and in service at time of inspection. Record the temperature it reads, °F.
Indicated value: 88 °F
